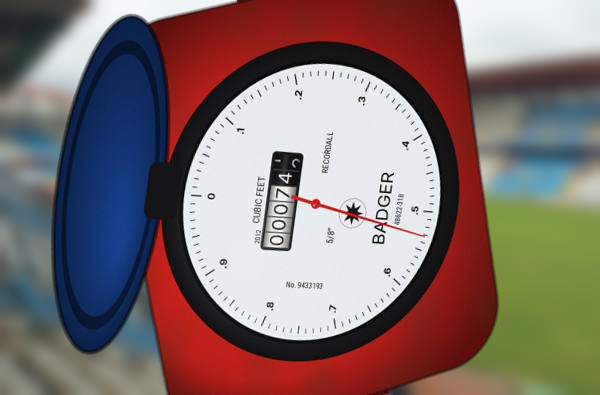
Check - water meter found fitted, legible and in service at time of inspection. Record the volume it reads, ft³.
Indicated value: 741.53 ft³
